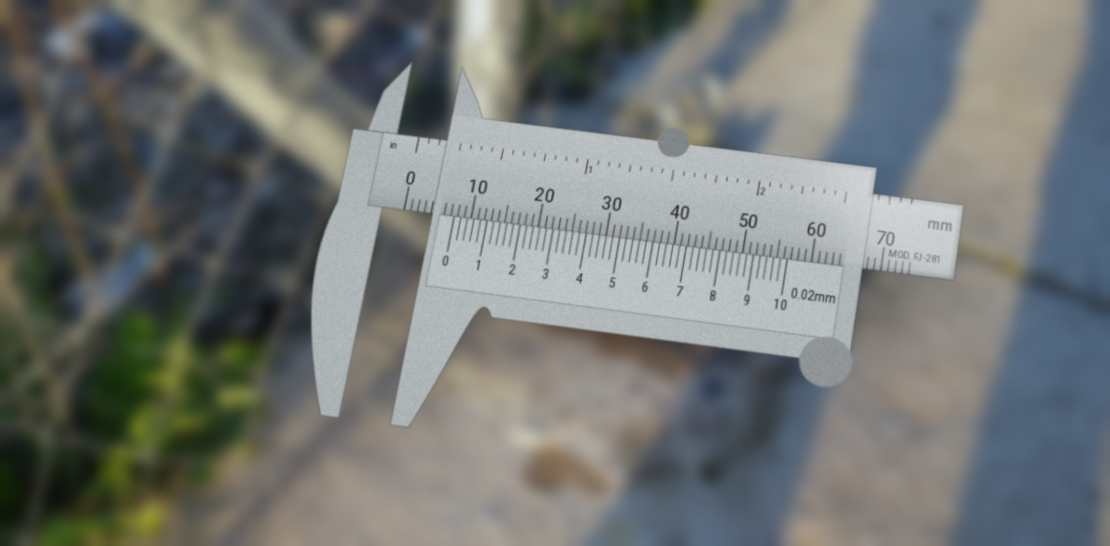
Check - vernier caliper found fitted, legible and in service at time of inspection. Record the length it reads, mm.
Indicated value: 7.5 mm
